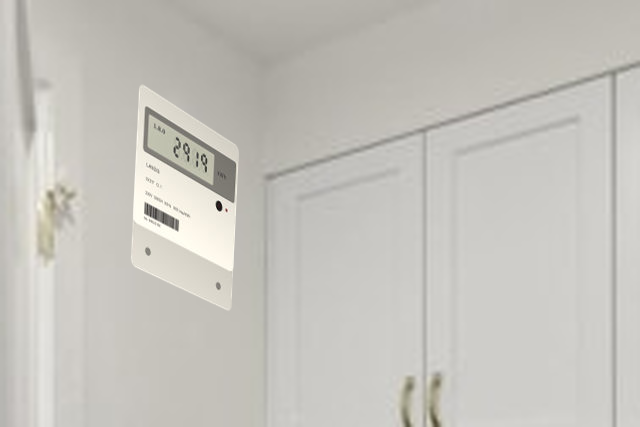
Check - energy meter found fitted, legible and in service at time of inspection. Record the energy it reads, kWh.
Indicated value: 2919 kWh
